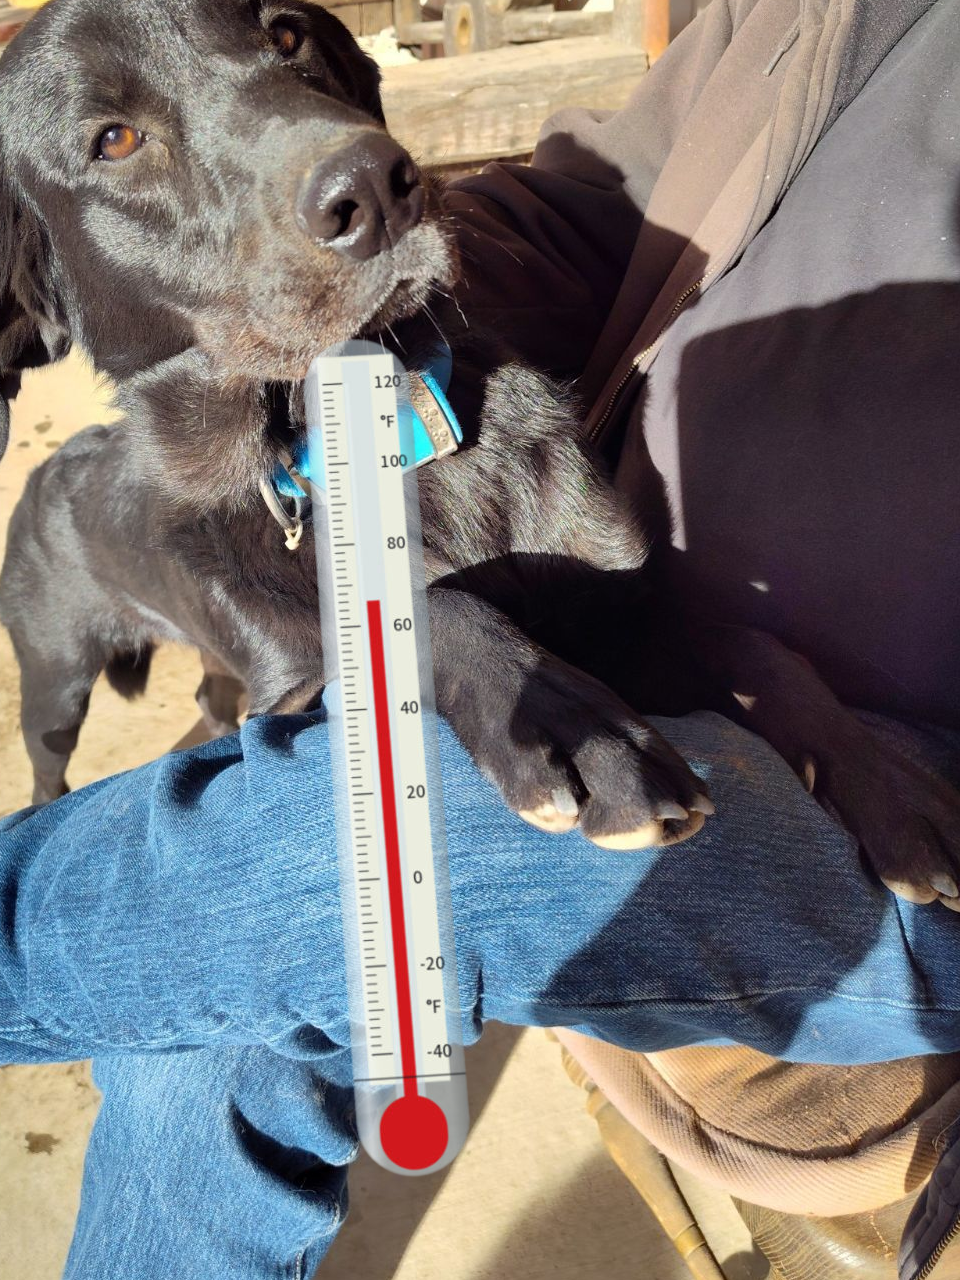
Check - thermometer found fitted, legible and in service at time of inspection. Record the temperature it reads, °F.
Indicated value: 66 °F
